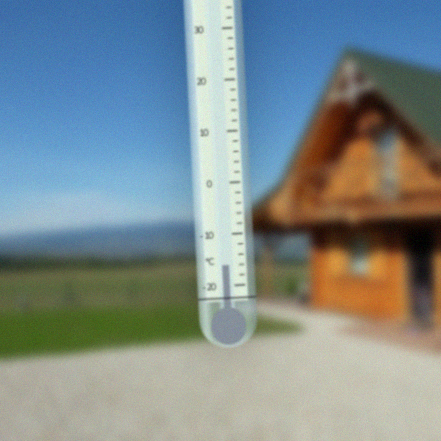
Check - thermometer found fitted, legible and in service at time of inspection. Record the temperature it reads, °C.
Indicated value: -16 °C
